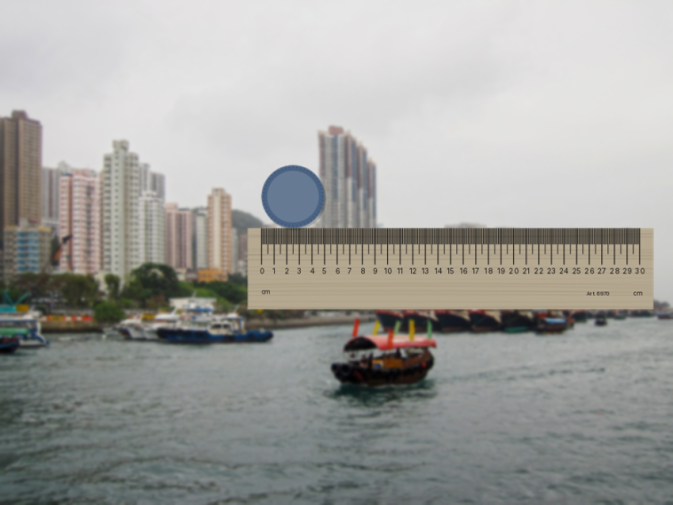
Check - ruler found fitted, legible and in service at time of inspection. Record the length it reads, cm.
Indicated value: 5 cm
